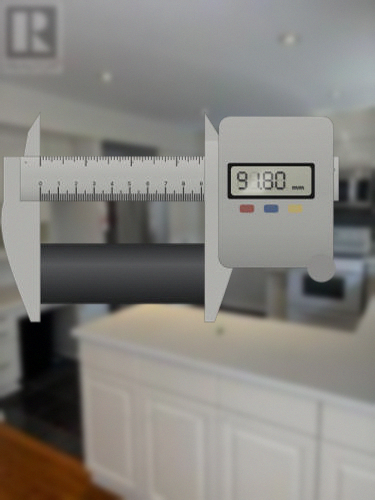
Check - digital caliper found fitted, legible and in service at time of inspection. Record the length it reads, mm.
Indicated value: 91.80 mm
